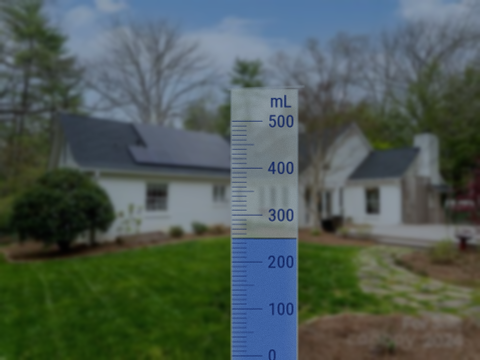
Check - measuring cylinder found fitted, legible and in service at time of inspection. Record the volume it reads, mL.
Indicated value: 250 mL
